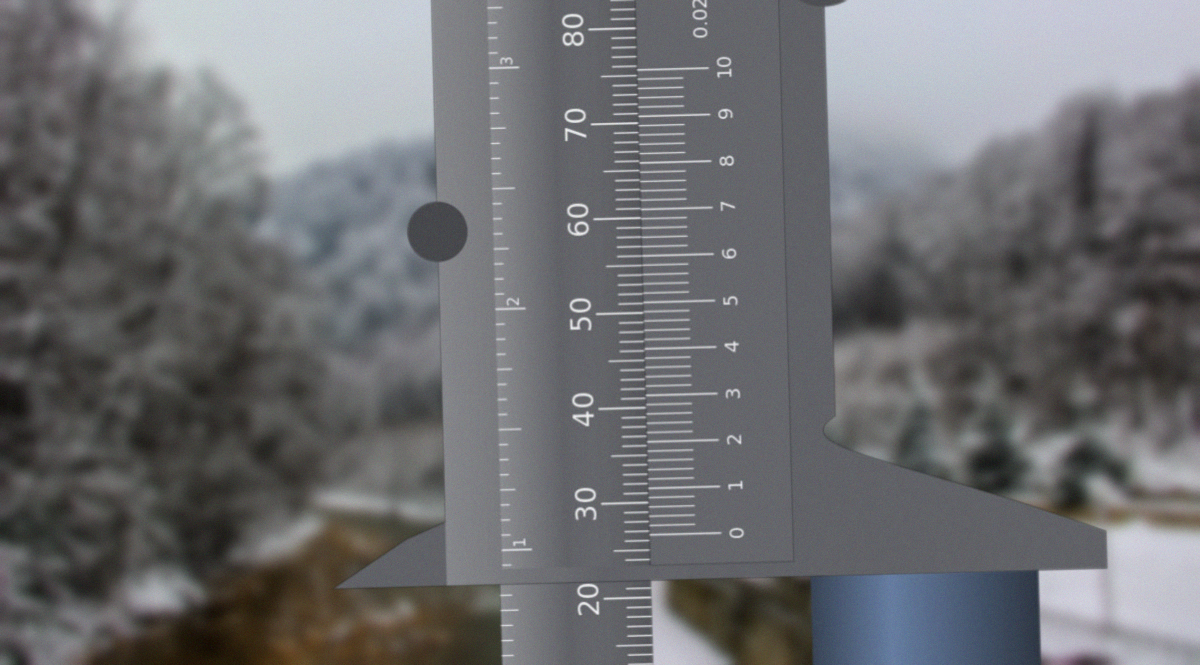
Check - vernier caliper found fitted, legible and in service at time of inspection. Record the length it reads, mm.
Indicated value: 26.6 mm
